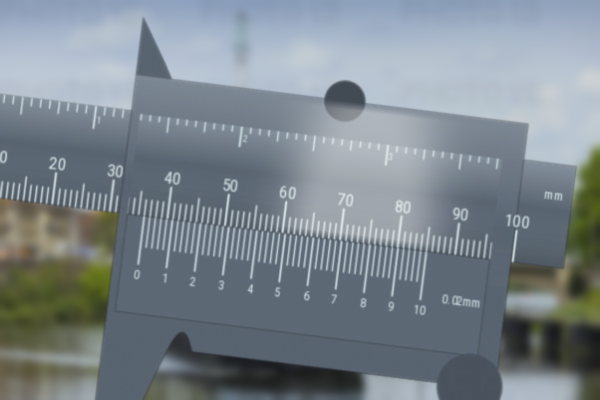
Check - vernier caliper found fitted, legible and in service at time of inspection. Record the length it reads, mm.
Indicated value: 36.0 mm
